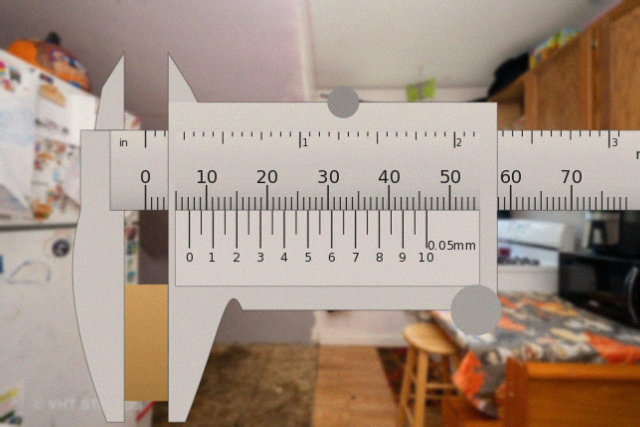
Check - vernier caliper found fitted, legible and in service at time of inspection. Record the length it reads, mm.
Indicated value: 7.2 mm
